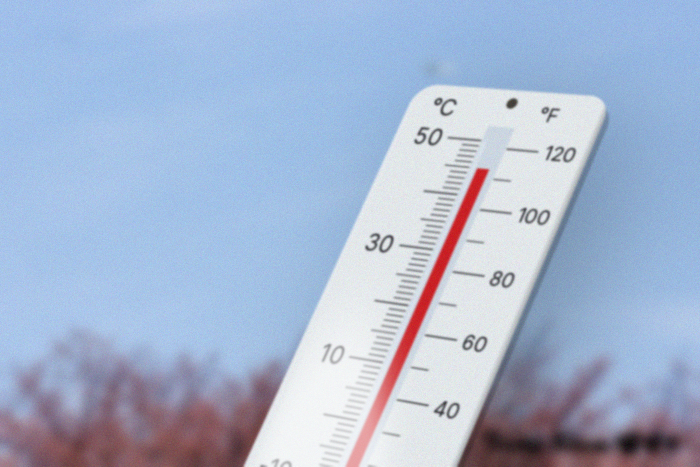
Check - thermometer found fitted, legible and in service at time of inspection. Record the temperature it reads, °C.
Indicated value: 45 °C
